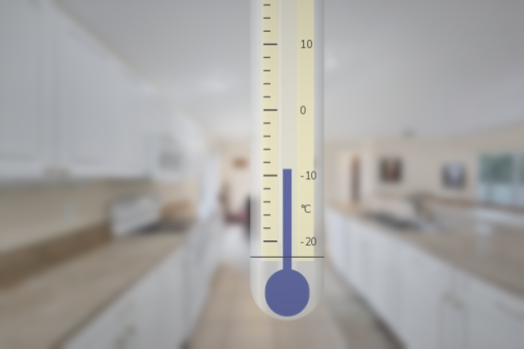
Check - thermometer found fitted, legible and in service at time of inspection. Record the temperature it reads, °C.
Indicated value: -9 °C
